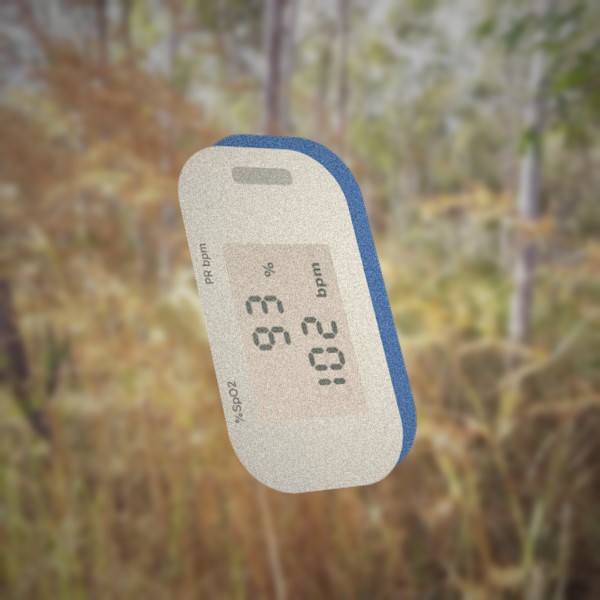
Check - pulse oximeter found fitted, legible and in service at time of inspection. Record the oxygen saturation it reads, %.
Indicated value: 93 %
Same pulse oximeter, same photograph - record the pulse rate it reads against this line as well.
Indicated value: 102 bpm
